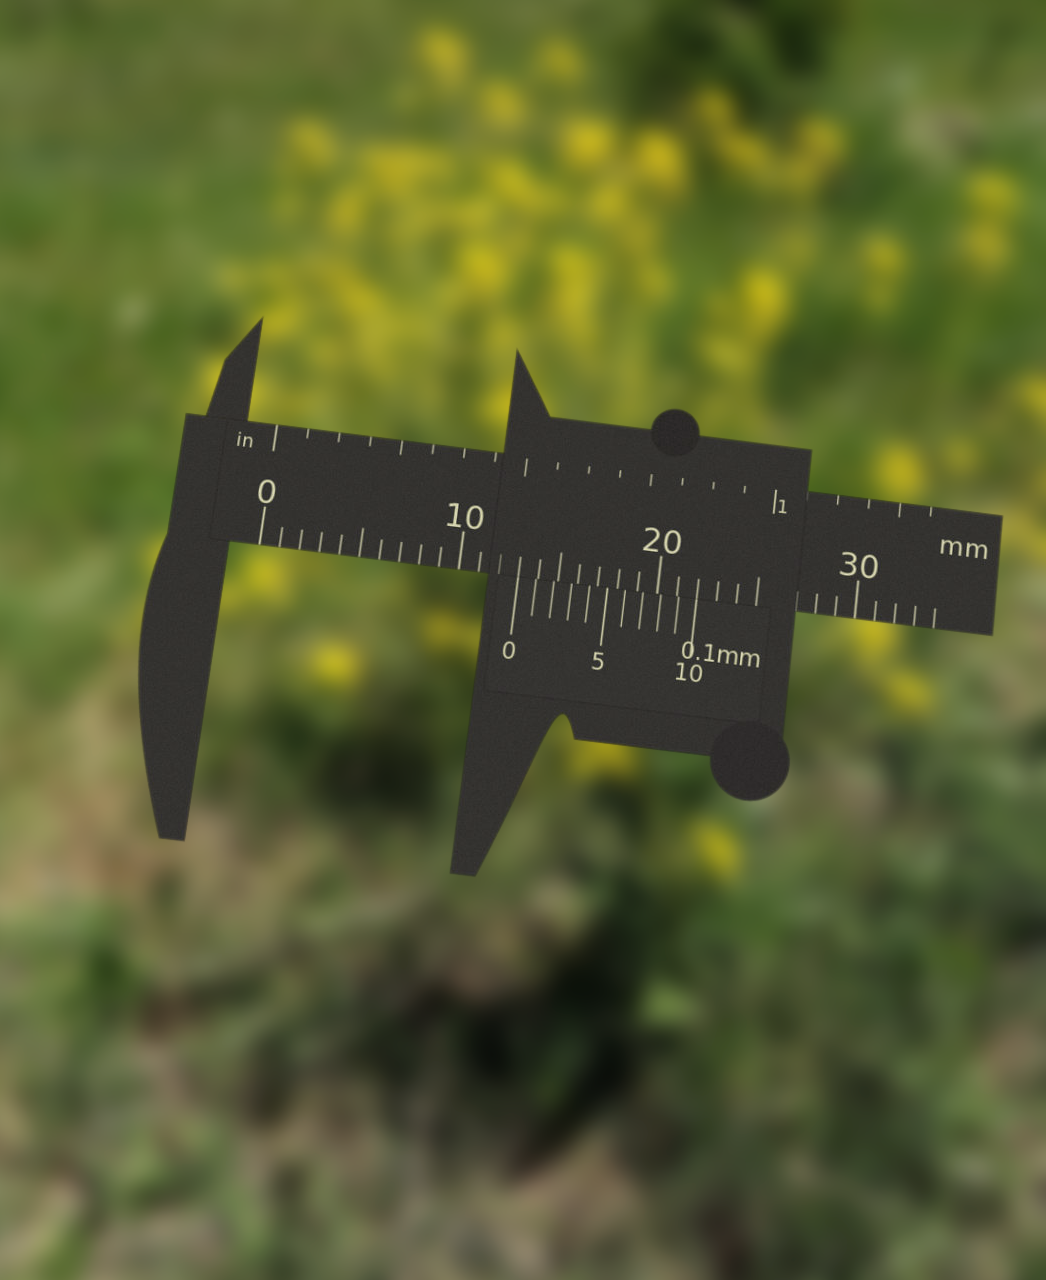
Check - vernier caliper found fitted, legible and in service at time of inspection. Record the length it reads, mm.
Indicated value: 13.0 mm
